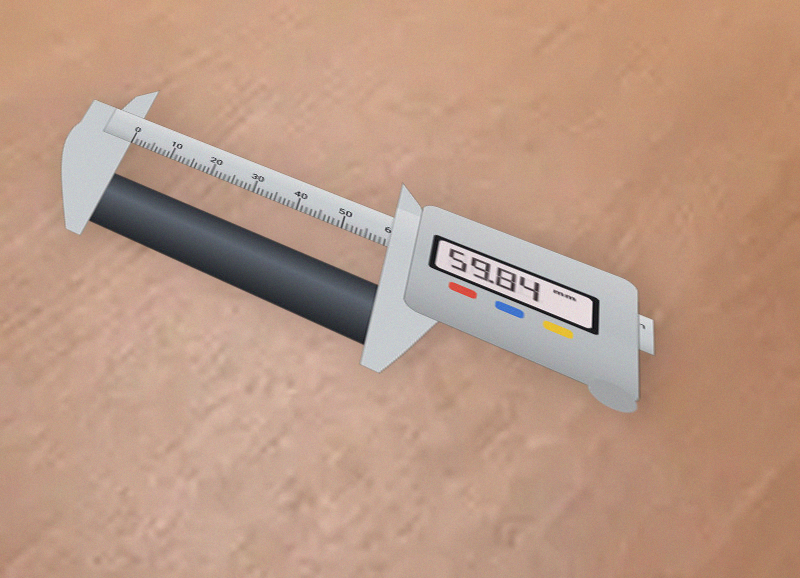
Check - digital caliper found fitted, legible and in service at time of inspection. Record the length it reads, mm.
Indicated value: 59.84 mm
